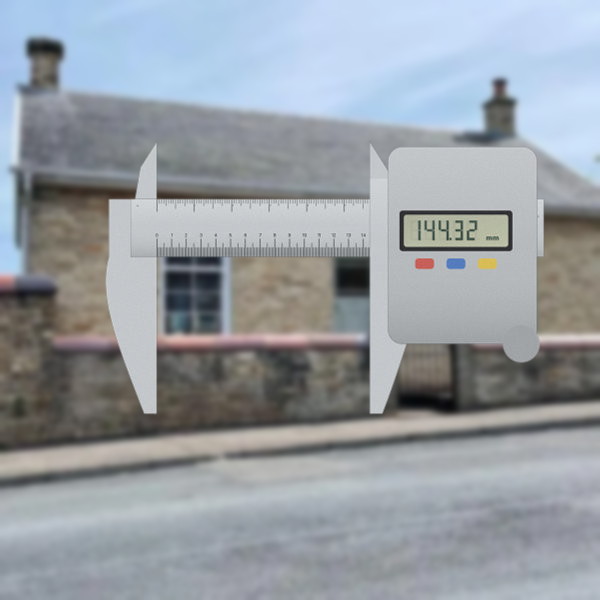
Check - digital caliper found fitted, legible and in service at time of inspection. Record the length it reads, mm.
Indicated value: 144.32 mm
